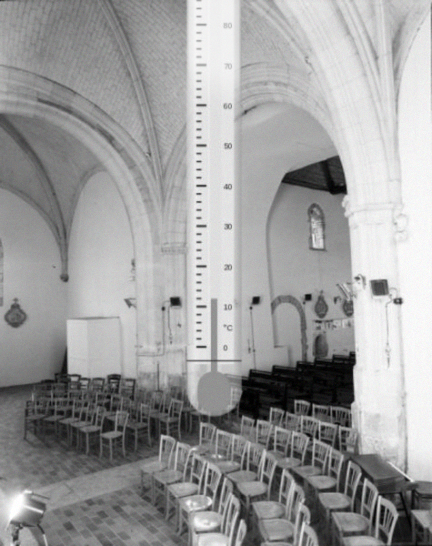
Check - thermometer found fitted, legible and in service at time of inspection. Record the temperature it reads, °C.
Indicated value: 12 °C
